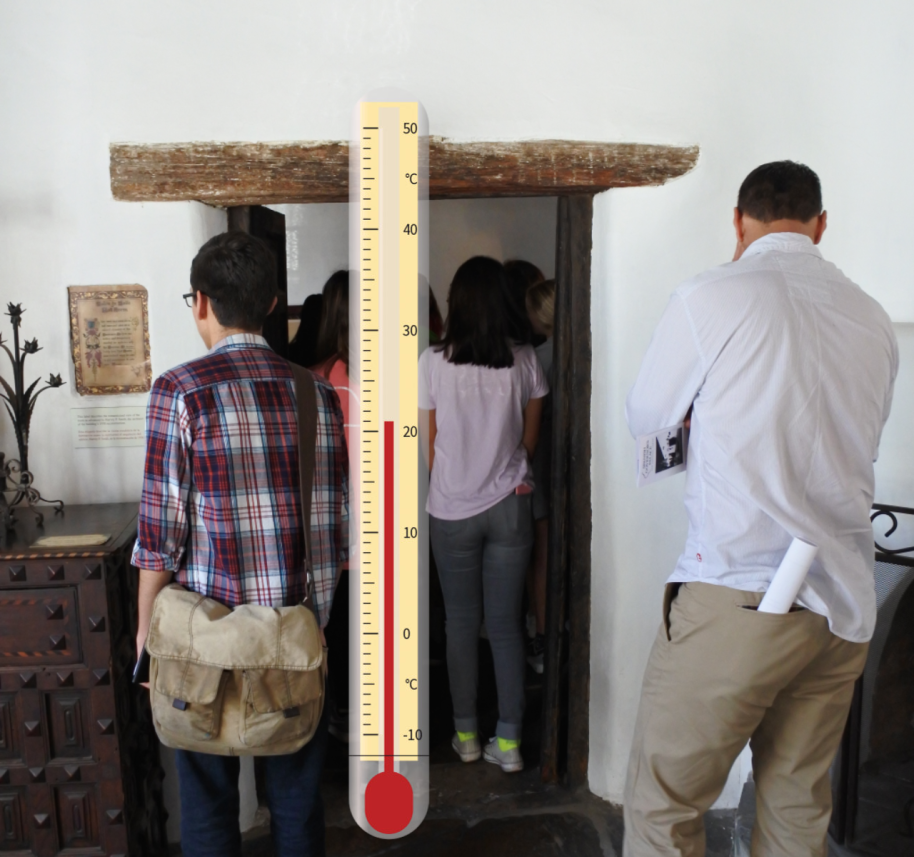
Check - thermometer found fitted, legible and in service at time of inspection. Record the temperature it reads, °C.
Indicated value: 21 °C
